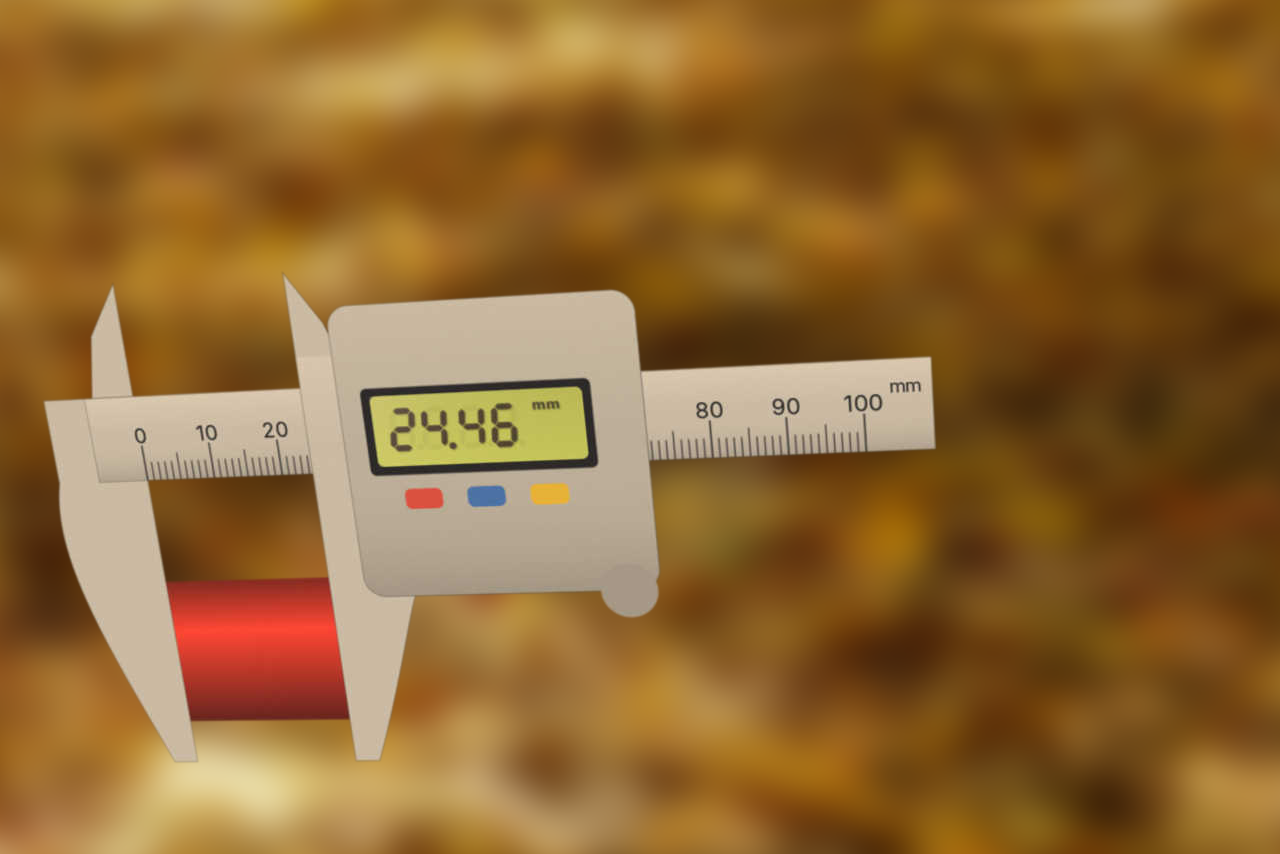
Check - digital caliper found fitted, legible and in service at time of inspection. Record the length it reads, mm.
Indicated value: 24.46 mm
